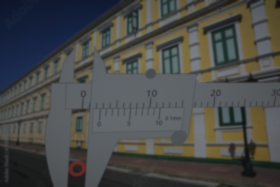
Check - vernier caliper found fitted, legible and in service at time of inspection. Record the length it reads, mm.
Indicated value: 2.6 mm
